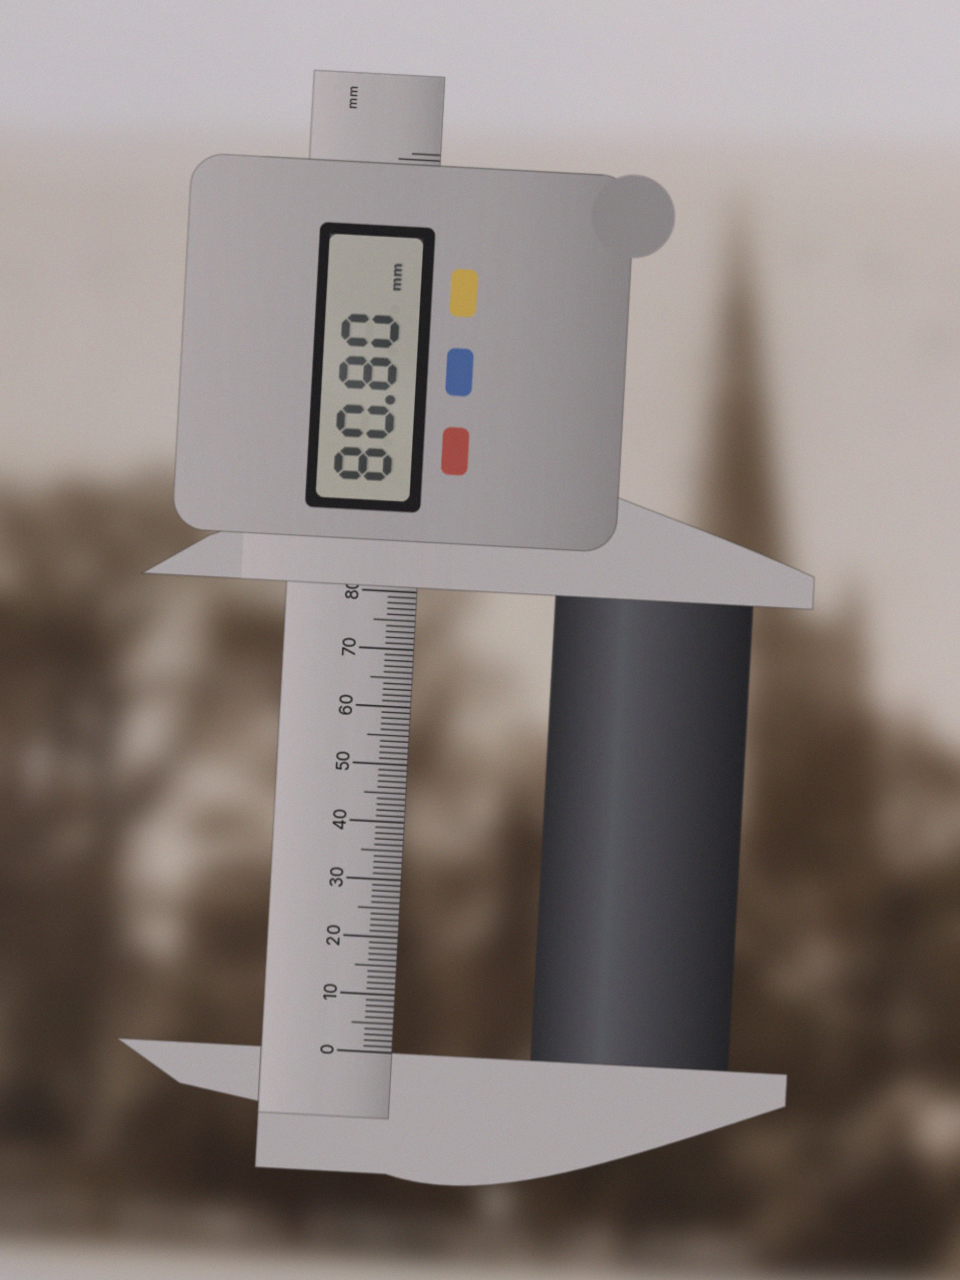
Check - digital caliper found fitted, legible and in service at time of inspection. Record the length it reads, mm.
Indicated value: 80.80 mm
